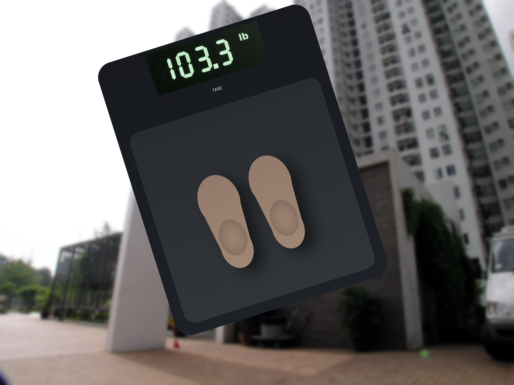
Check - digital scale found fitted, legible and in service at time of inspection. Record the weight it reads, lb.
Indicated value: 103.3 lb
